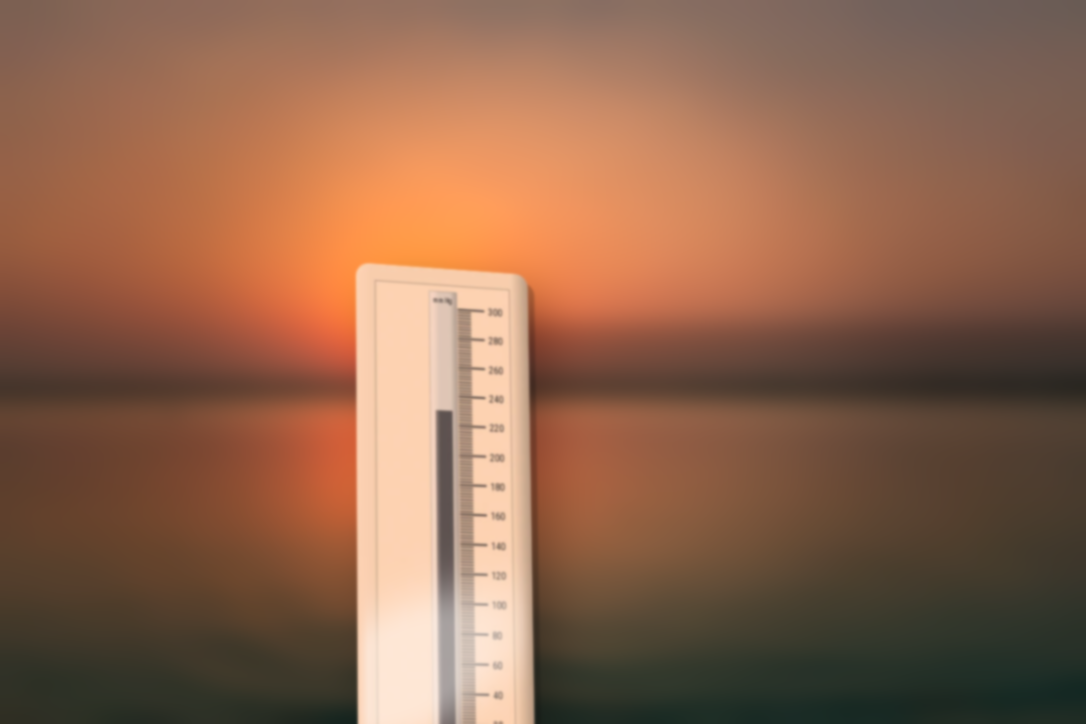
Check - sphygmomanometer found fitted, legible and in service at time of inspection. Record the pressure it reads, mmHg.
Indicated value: 230 mmHg
